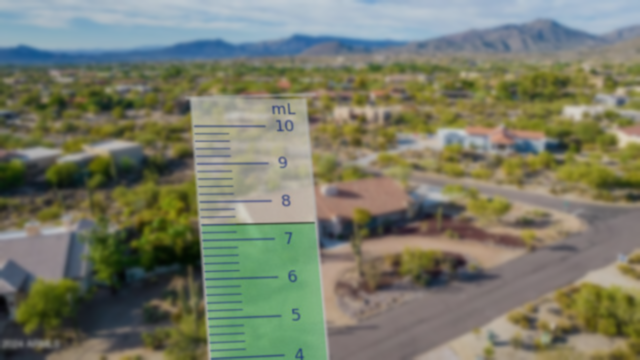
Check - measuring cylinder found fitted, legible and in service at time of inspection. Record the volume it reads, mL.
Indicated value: 7.4 mL
